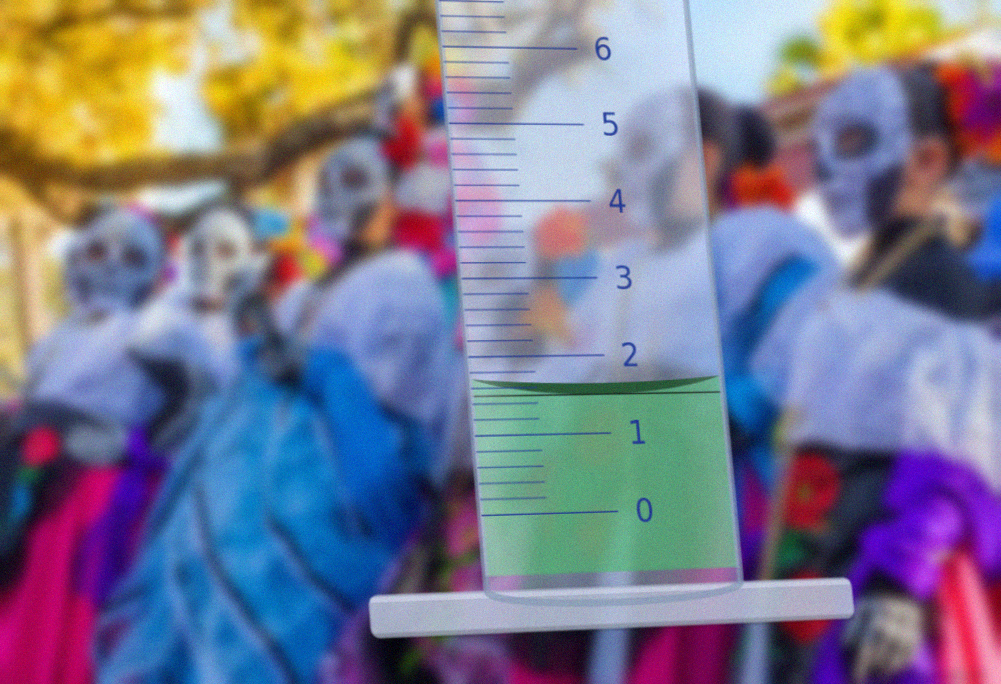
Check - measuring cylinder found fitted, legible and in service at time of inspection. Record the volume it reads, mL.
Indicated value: 1.5 mL
